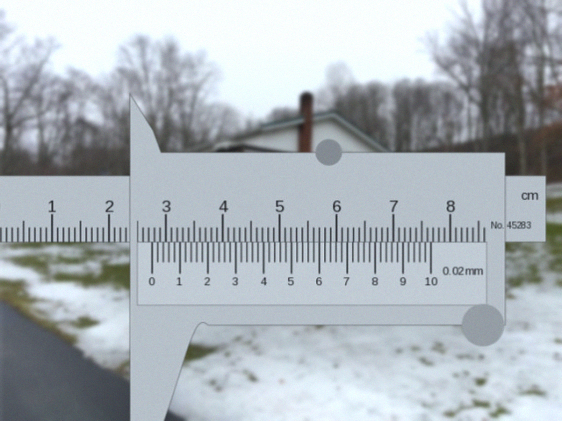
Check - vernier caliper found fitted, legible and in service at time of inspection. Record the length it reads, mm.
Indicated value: 27.6 mm
